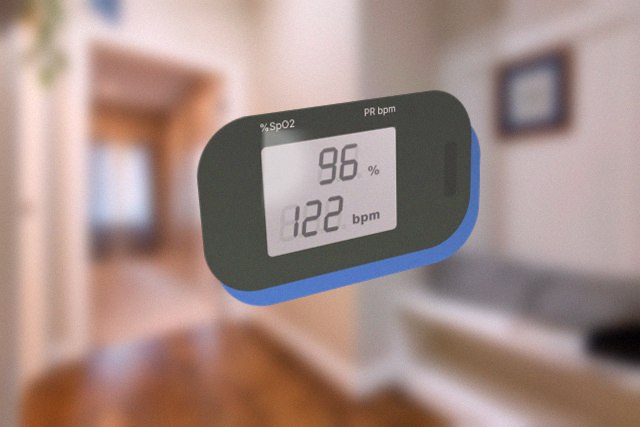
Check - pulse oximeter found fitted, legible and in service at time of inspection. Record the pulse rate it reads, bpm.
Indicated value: 122 bpm
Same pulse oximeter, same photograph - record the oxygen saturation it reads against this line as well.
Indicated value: 96 %
